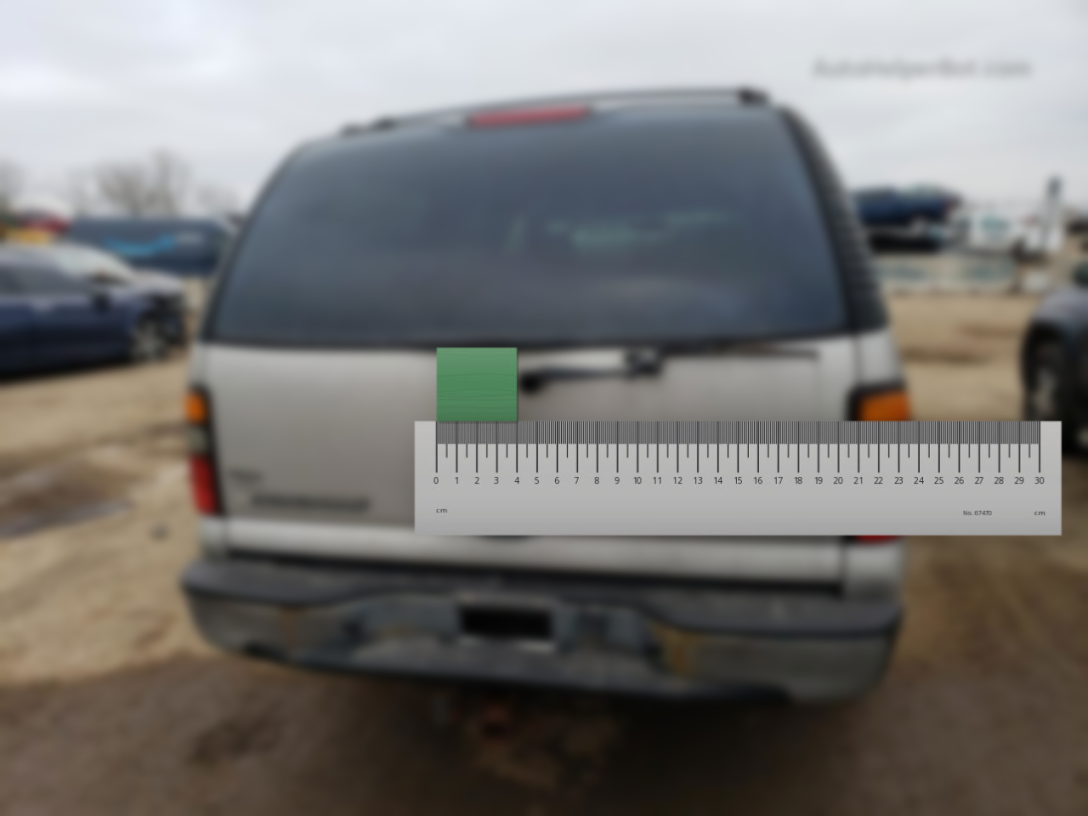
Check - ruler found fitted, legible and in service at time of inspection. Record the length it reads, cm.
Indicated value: 4 cm
